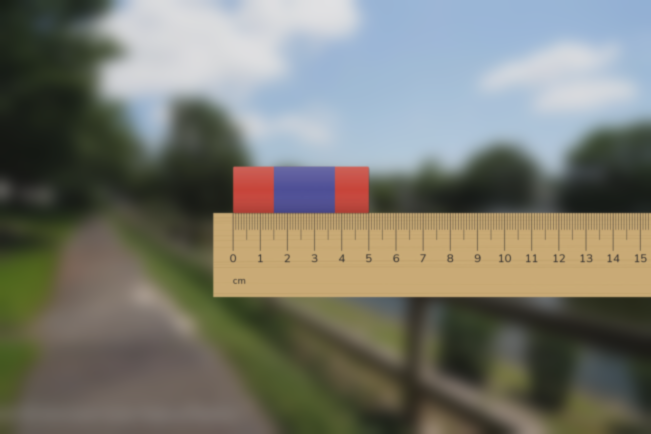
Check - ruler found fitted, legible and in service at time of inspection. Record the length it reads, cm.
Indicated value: 5 cm
